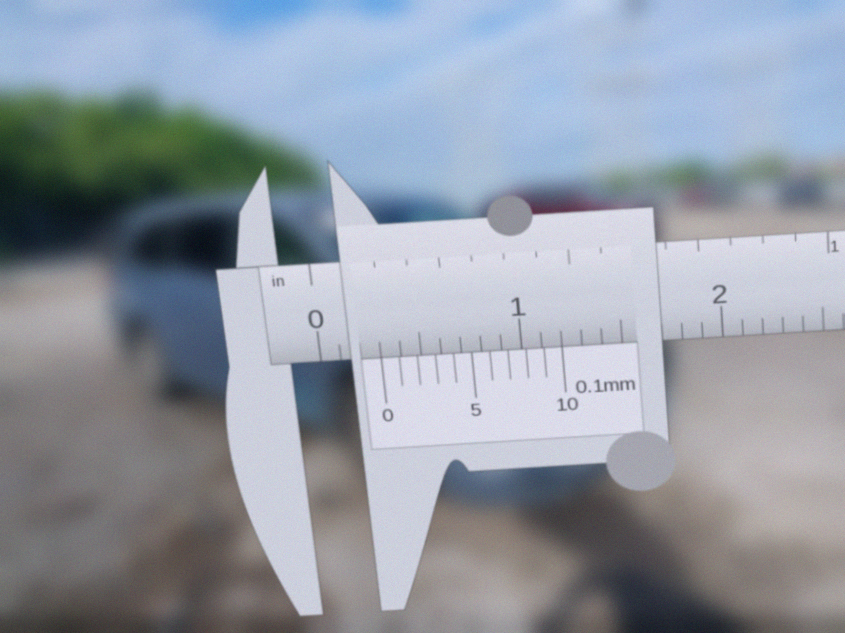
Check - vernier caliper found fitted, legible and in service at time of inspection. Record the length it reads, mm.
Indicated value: 3.0 mm
